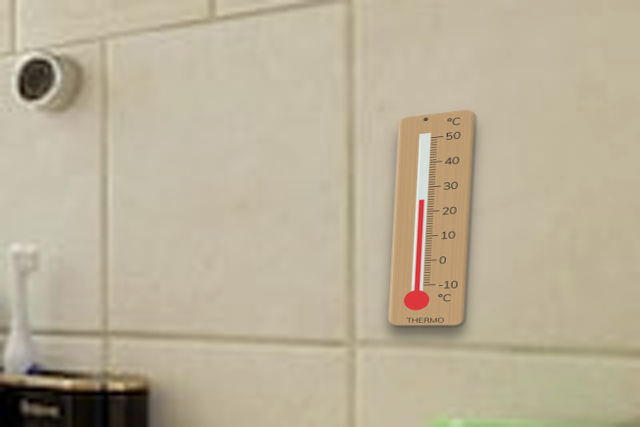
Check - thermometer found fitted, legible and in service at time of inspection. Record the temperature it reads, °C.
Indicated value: 25 °C
